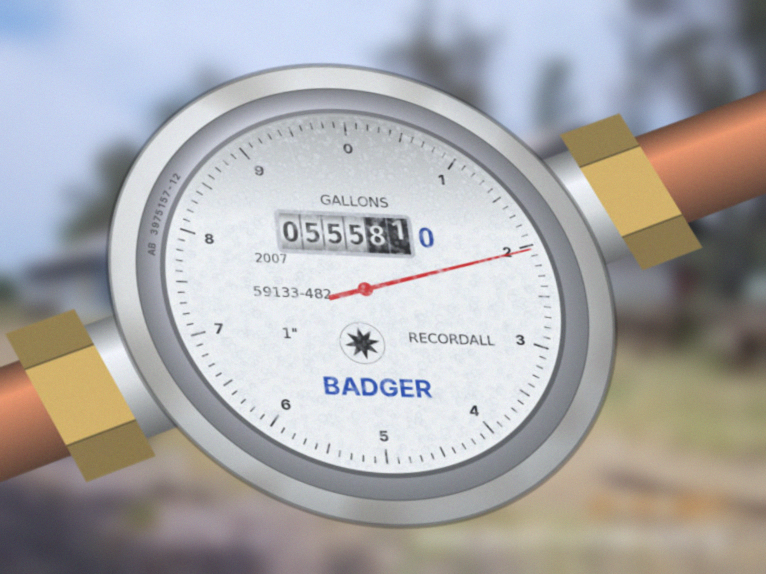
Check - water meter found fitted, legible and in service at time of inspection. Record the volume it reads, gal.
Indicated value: 555812.0 gal
